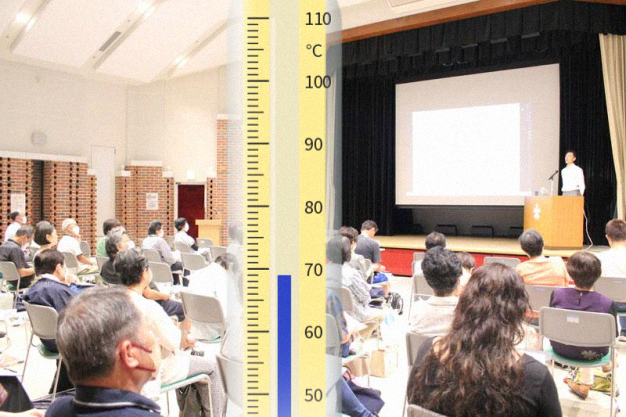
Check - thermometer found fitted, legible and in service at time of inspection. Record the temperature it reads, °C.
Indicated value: 69 °C
